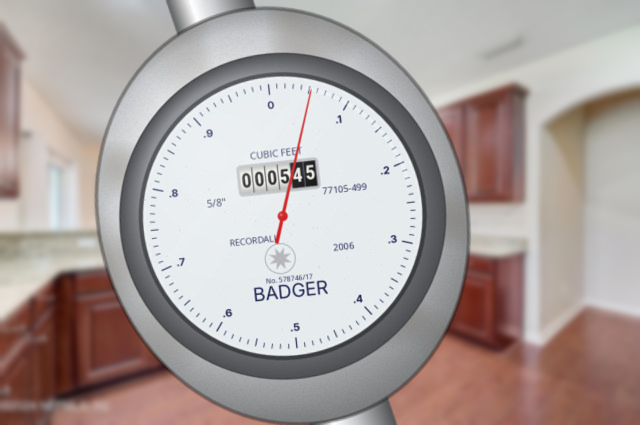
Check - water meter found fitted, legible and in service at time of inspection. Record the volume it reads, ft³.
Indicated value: 545.05 ft³
